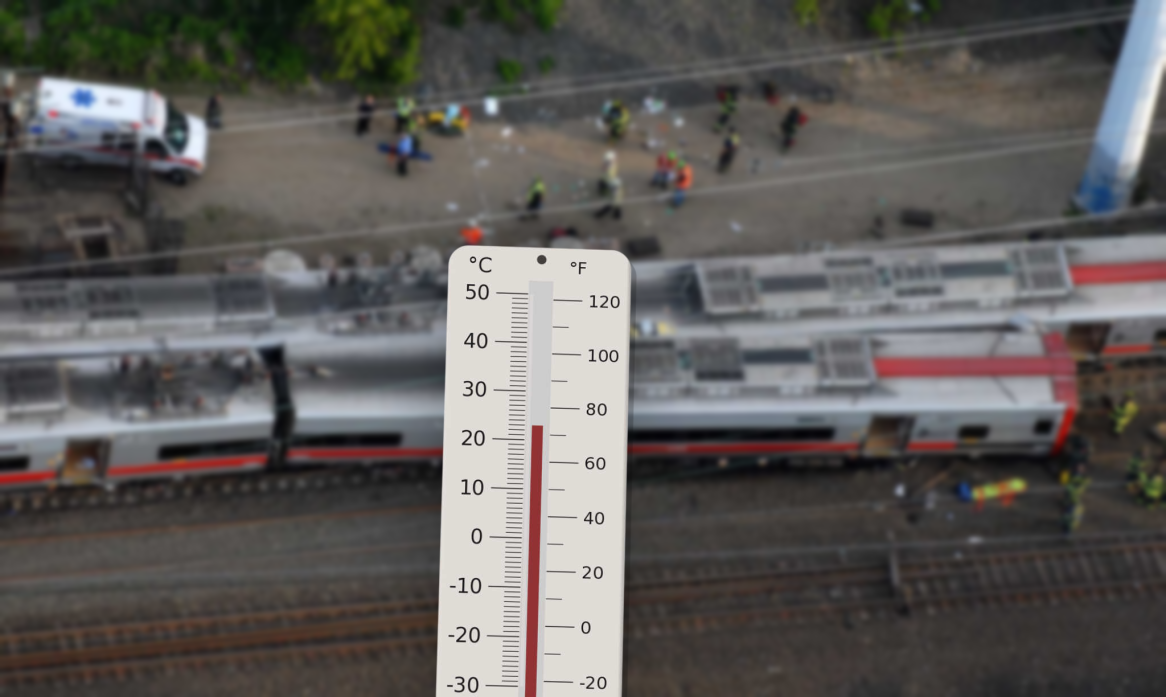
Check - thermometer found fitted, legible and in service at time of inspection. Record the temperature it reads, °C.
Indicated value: 23 °C
